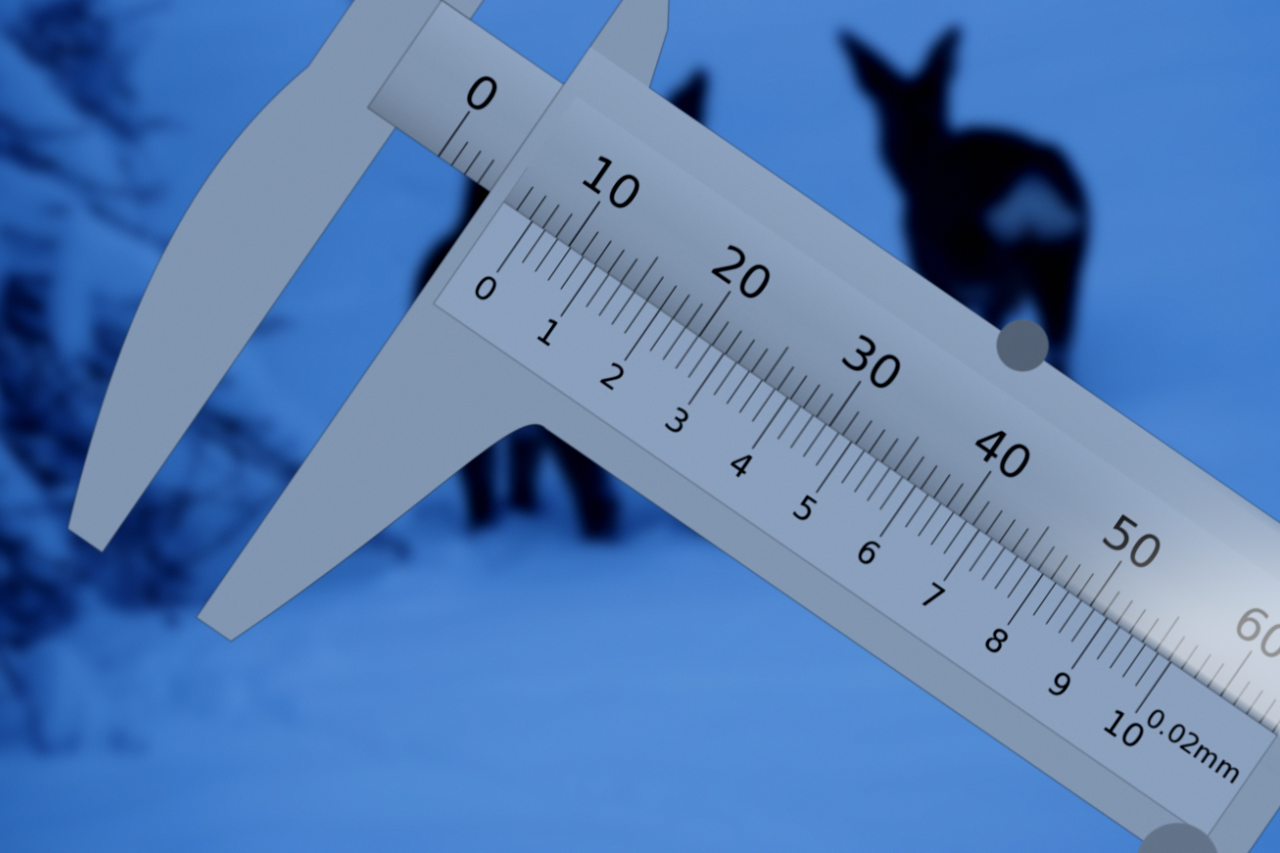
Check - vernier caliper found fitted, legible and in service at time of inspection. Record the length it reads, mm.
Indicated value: 7.2 mm
